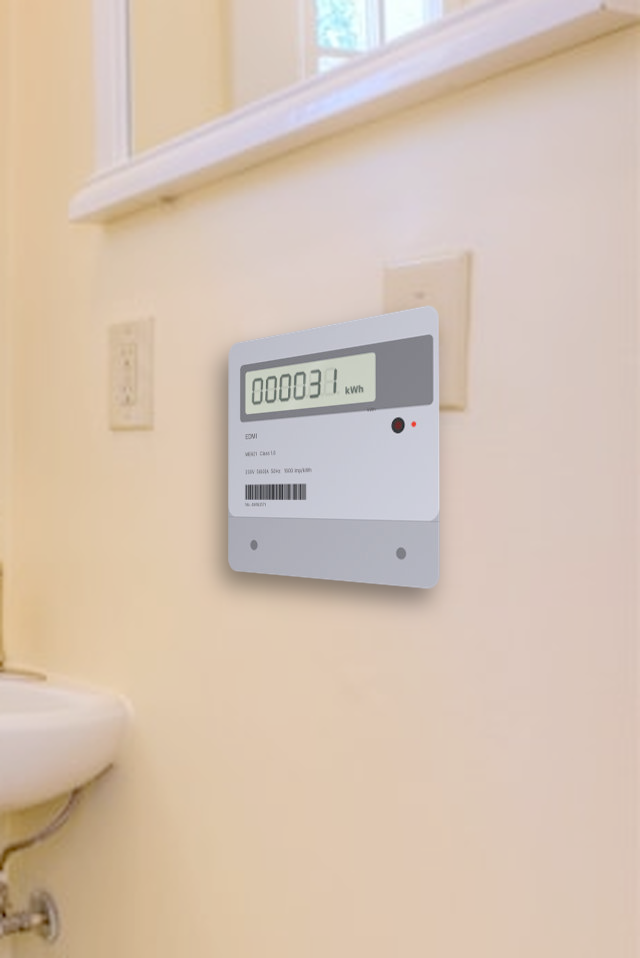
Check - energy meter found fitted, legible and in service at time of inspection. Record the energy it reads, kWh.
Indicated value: 31 kWh
